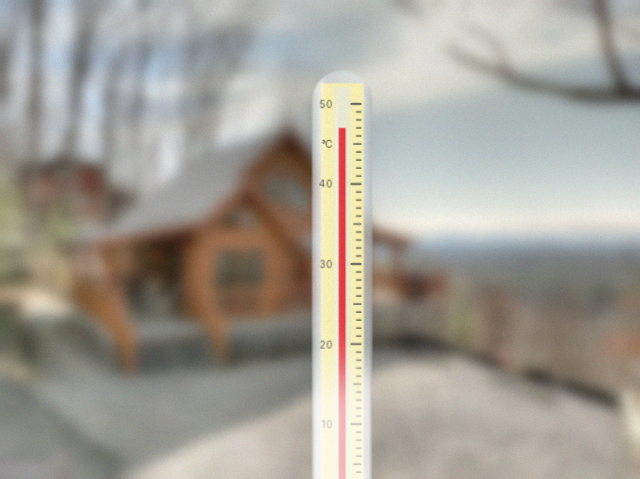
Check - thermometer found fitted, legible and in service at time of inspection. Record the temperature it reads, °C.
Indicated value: 47 °C
